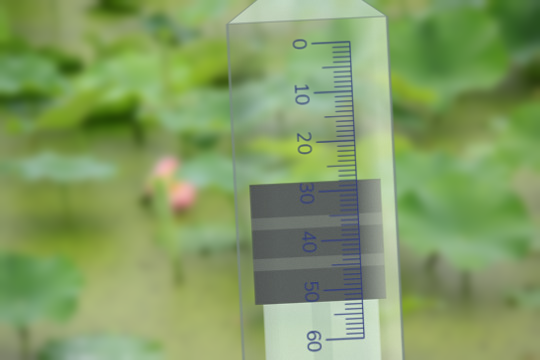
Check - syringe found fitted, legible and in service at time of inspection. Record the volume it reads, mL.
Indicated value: 28 mL
